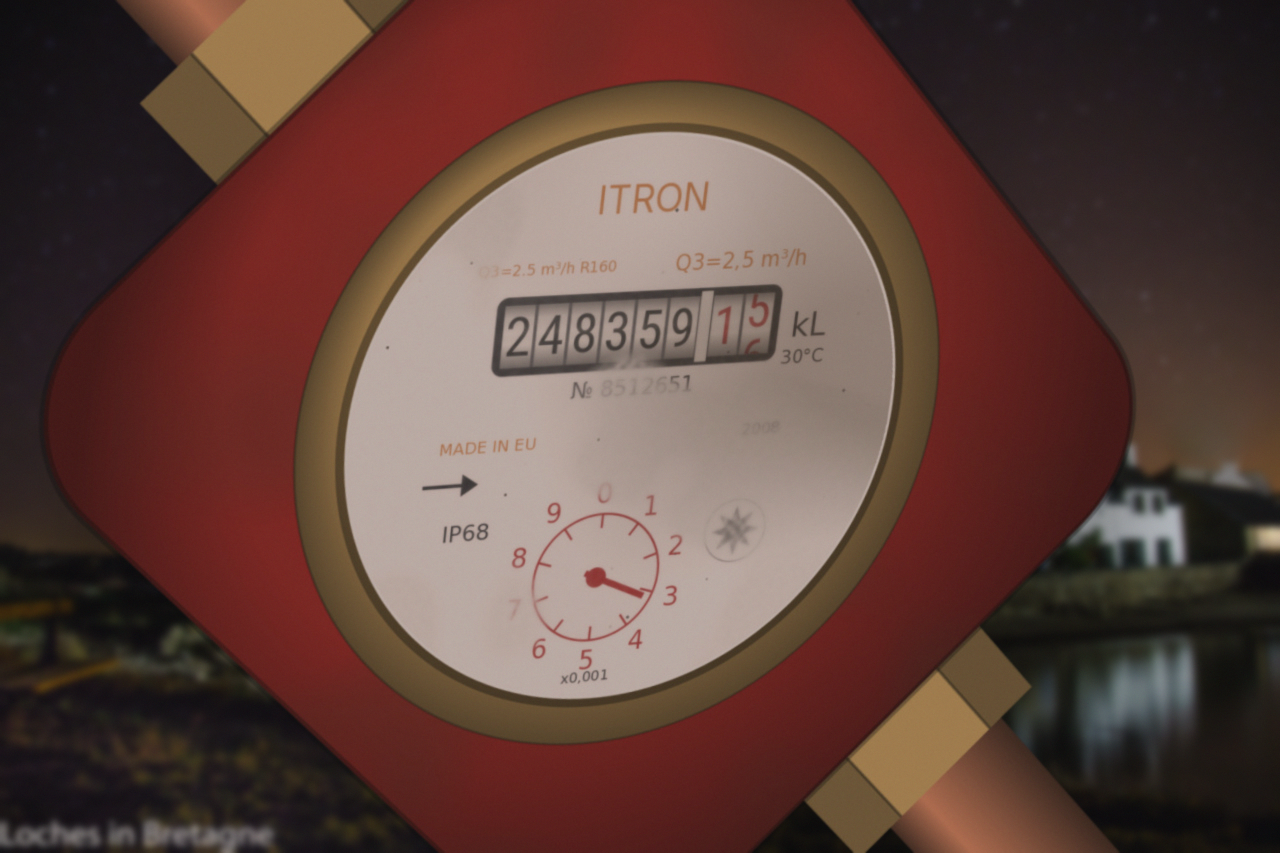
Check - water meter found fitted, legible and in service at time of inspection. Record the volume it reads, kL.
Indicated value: 248359.153 kL
